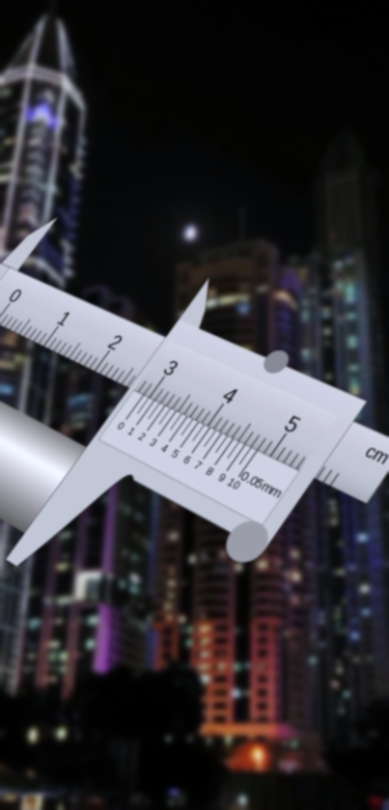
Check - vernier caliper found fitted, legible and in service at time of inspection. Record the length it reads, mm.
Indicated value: 29.0 mm
